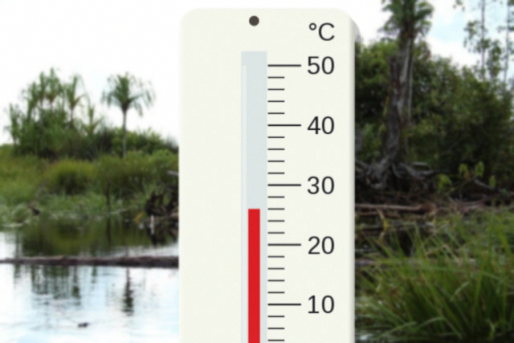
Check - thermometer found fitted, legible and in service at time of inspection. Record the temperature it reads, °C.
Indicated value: 26 °C
